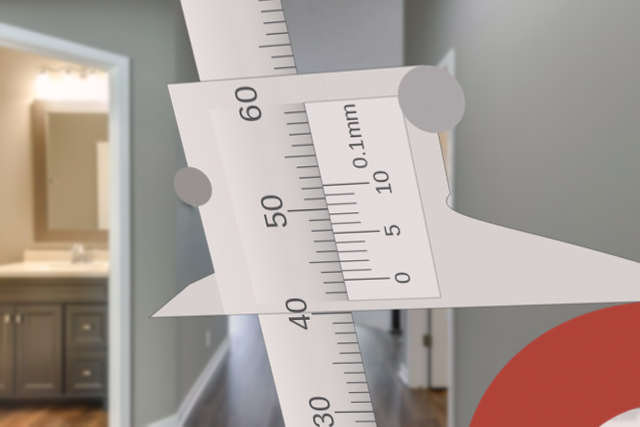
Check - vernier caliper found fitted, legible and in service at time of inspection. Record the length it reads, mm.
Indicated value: 43.2 mm
